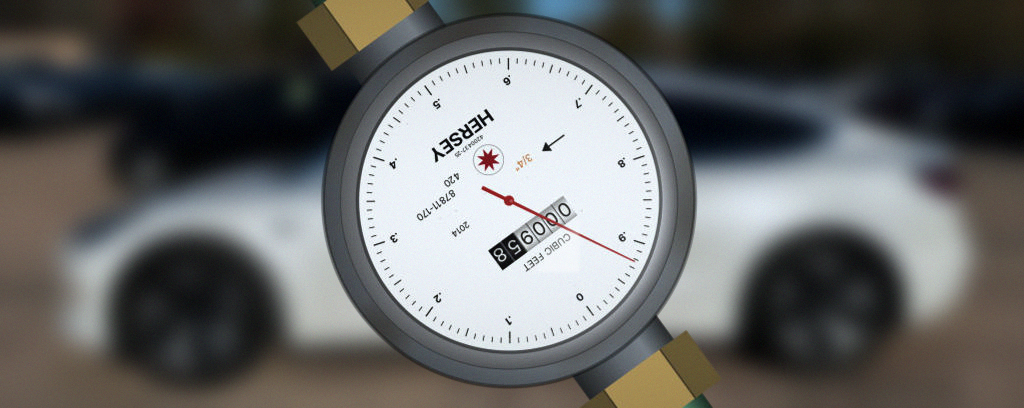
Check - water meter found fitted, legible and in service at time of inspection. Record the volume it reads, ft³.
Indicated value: 957.92 ft³
